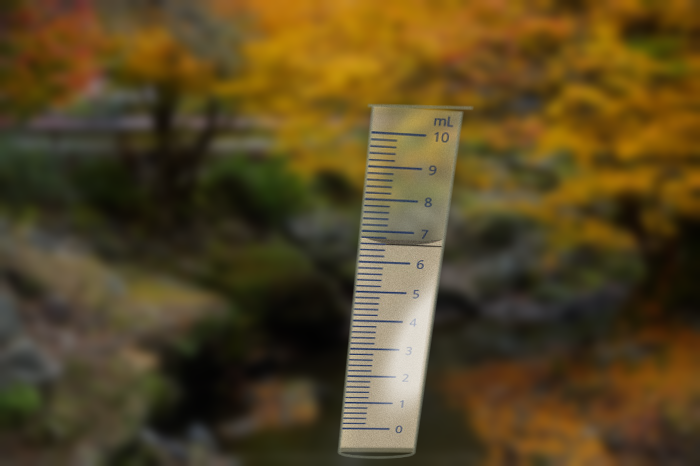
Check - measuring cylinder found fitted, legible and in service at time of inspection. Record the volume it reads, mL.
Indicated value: 6.6 mL
